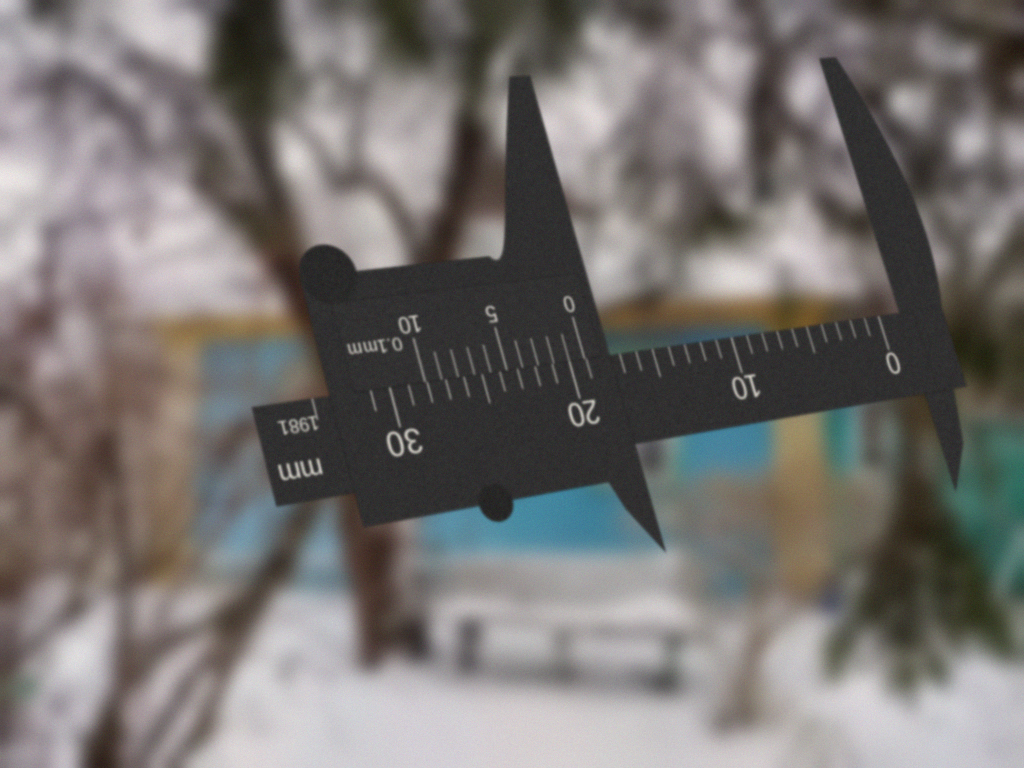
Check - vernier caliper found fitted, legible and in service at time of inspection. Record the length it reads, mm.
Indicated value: 19.1 mm
